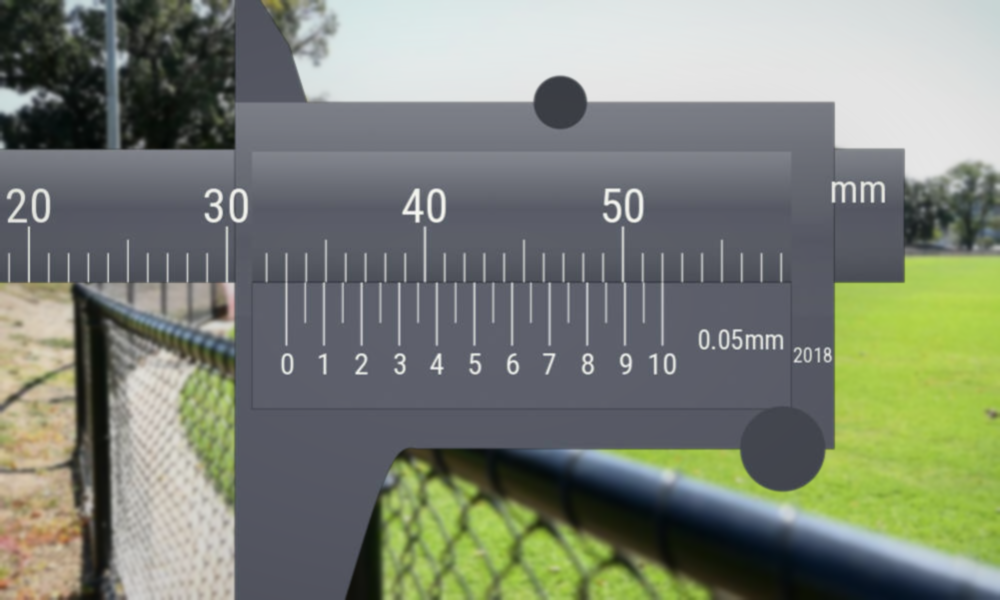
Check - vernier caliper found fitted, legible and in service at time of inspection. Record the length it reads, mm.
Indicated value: 33.0 mm
